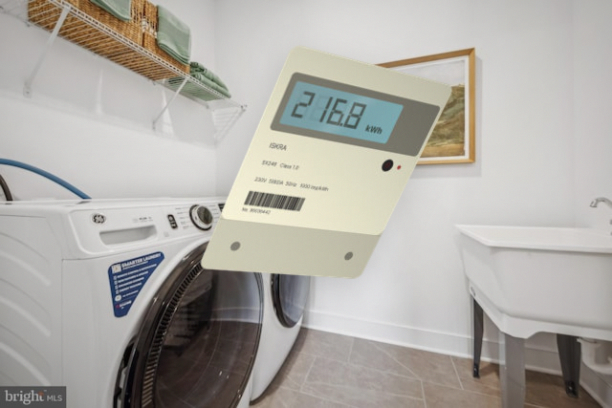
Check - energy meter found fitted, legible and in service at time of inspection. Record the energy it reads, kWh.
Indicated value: 216.8 kWh
